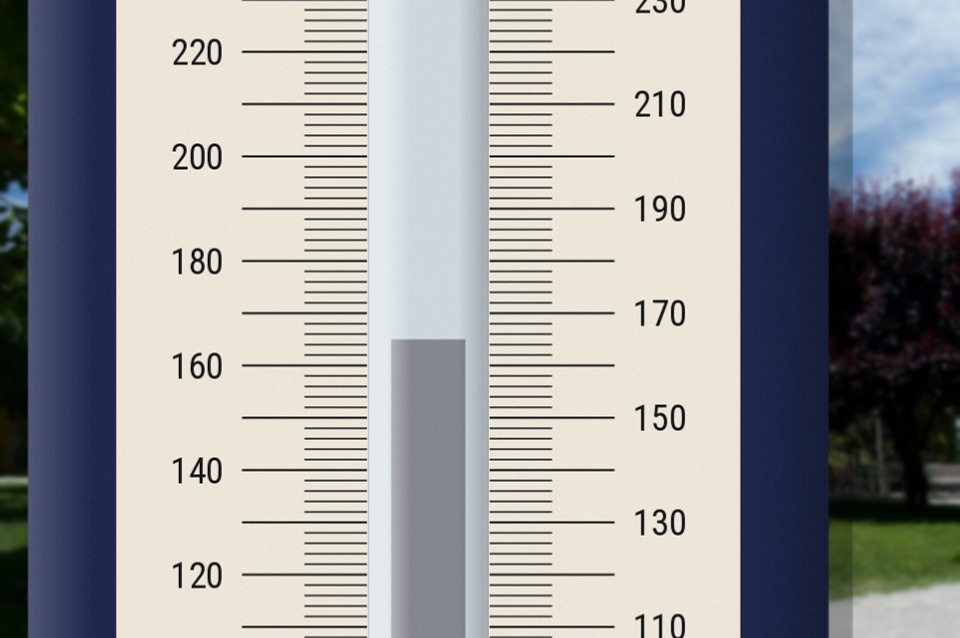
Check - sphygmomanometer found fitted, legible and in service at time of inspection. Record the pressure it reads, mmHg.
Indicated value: 165 mmHg
